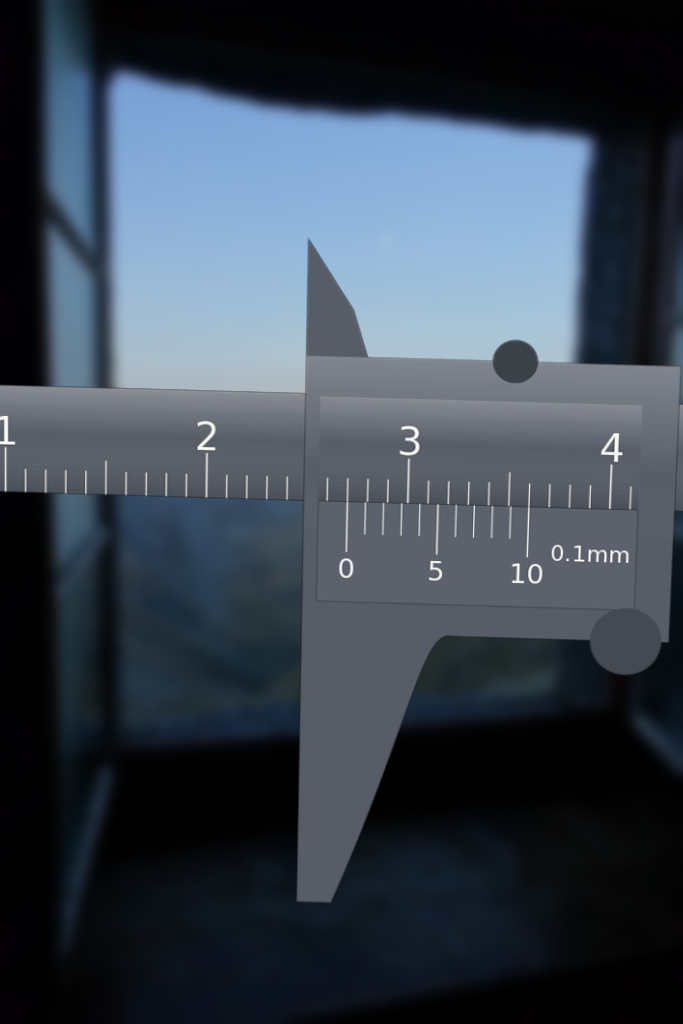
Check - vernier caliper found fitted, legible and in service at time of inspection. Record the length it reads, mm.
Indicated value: 27.0 mm
